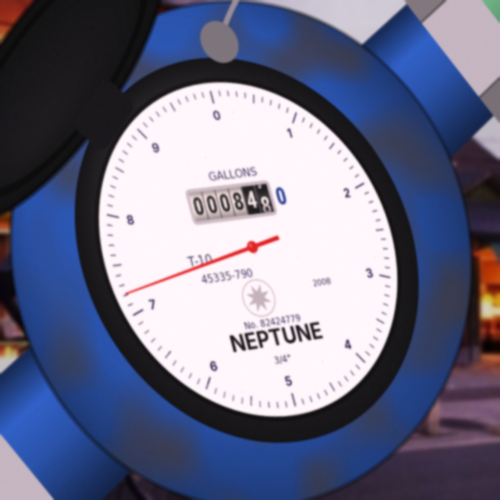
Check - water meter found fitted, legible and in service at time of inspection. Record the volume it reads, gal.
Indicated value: 8477.2 gal
